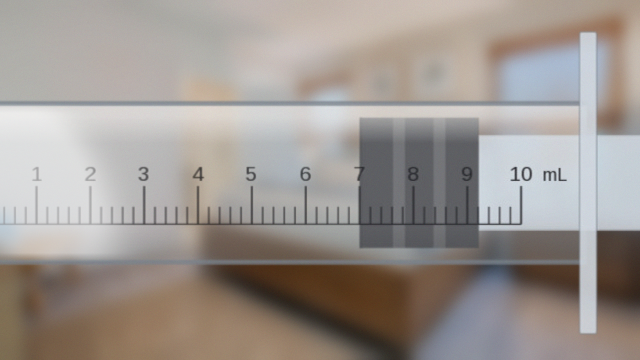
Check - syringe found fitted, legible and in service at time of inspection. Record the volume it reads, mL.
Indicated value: 7 mL
